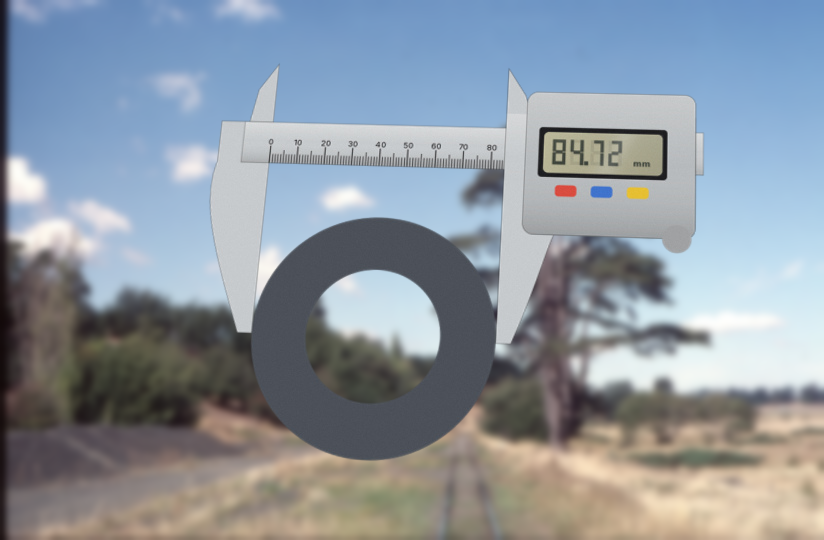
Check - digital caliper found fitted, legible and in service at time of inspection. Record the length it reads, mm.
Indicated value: 84.72 mm
